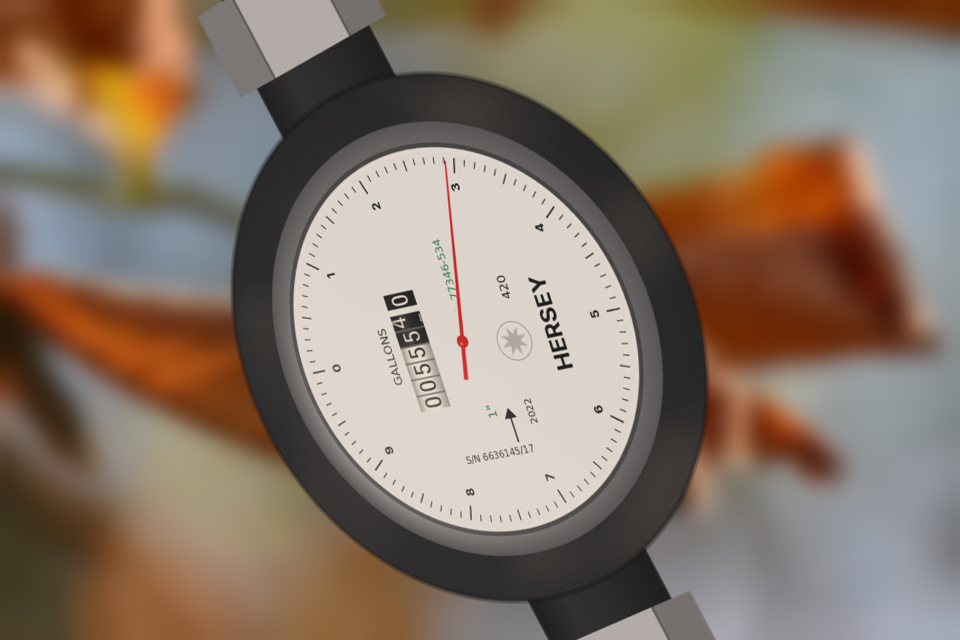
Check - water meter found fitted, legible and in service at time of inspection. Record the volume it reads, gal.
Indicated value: 55542.9 gal
